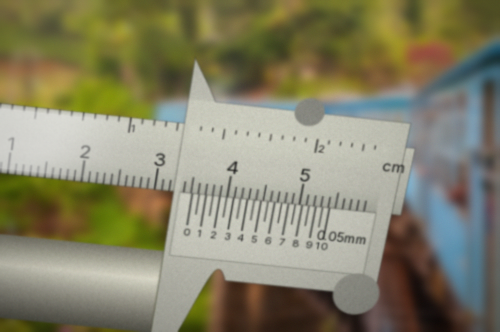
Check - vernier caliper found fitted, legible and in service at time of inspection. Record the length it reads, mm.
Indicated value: 35.2 mm
